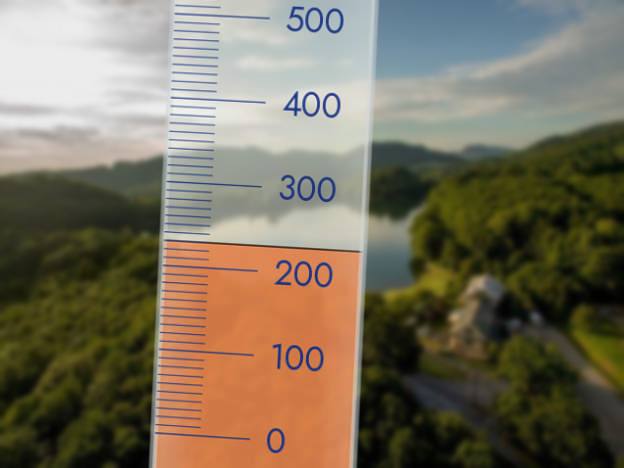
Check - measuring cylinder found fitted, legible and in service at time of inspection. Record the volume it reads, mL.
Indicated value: 230 mL
